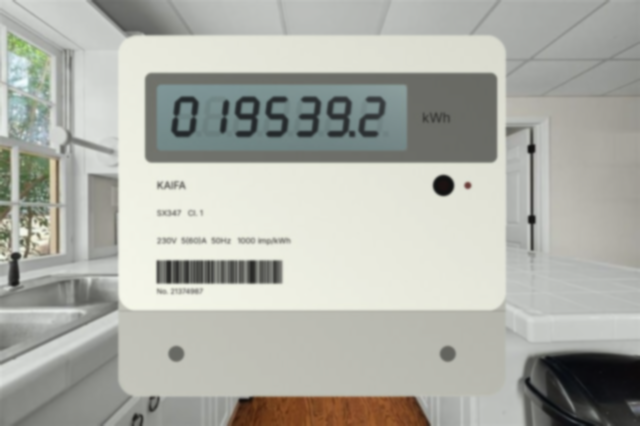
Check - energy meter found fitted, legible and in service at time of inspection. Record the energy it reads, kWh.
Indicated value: 19539.2 kWh
